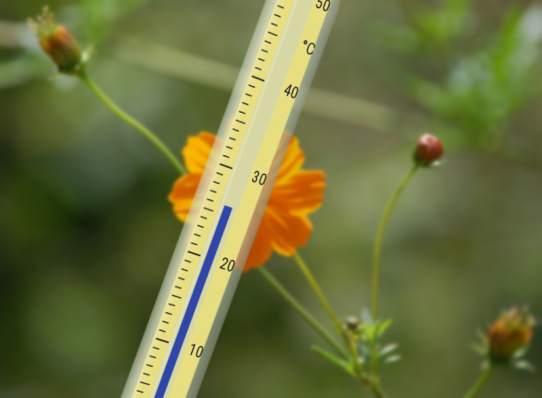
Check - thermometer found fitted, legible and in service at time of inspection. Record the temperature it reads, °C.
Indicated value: 26 °C
